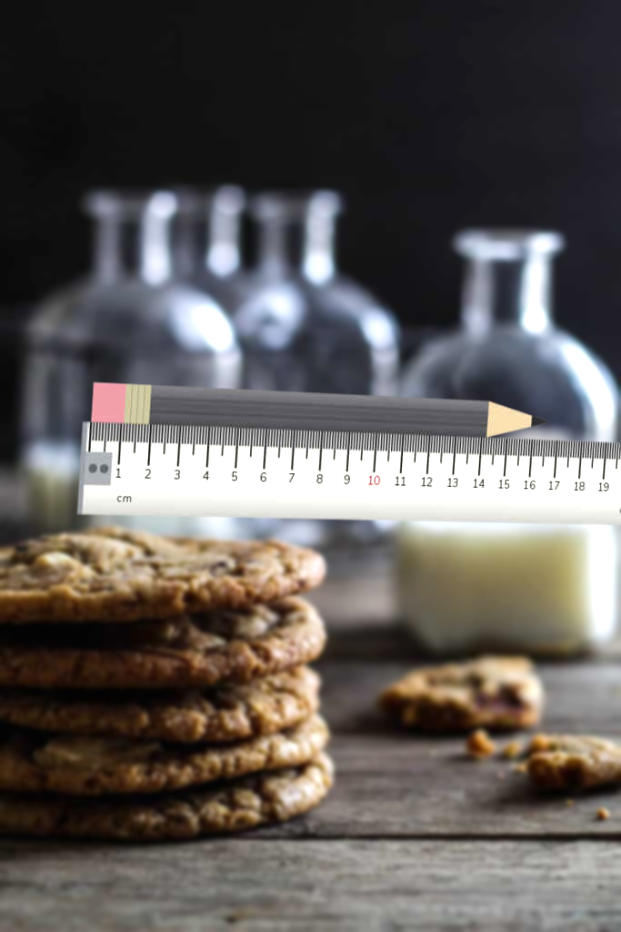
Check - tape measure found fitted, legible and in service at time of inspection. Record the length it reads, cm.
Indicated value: 16.5 cm
